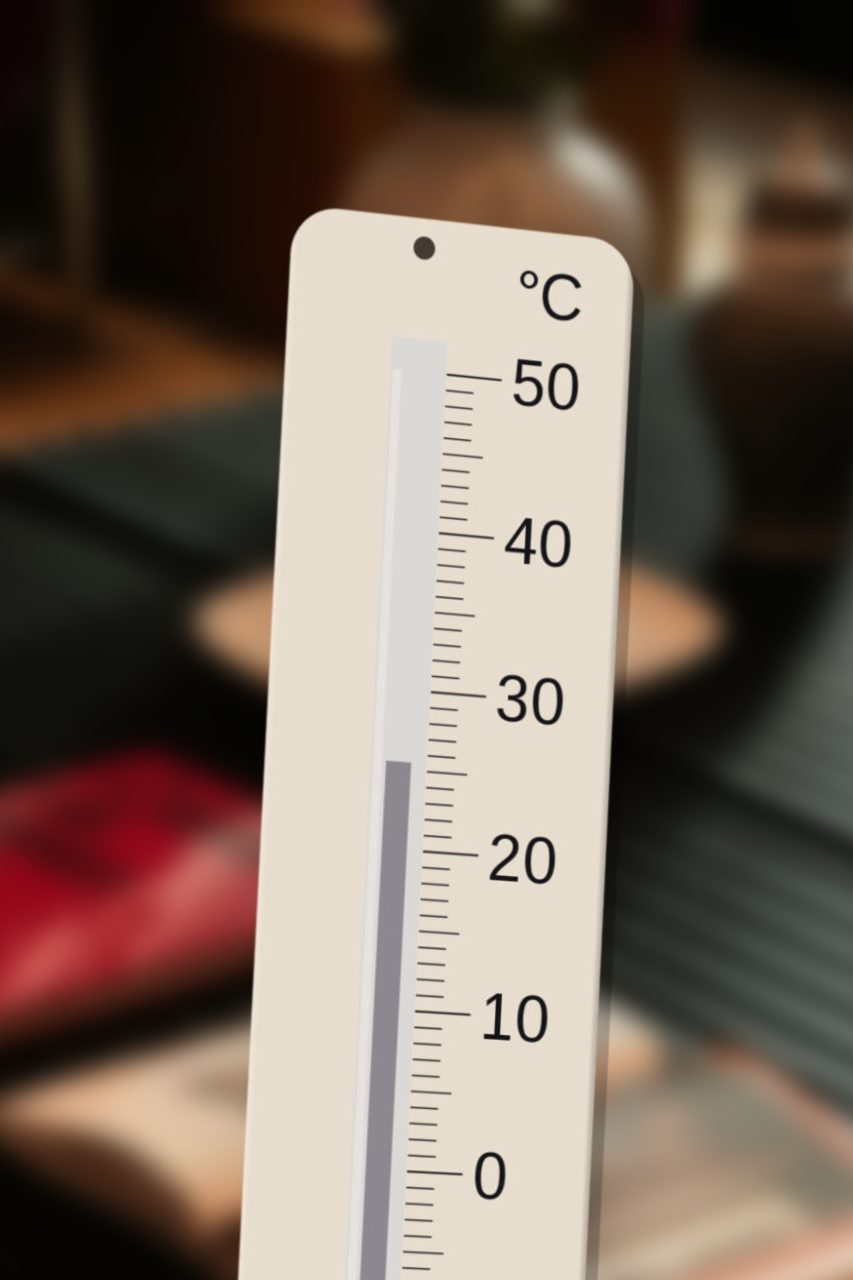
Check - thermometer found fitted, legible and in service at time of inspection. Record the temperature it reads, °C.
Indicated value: 25.5 °C
